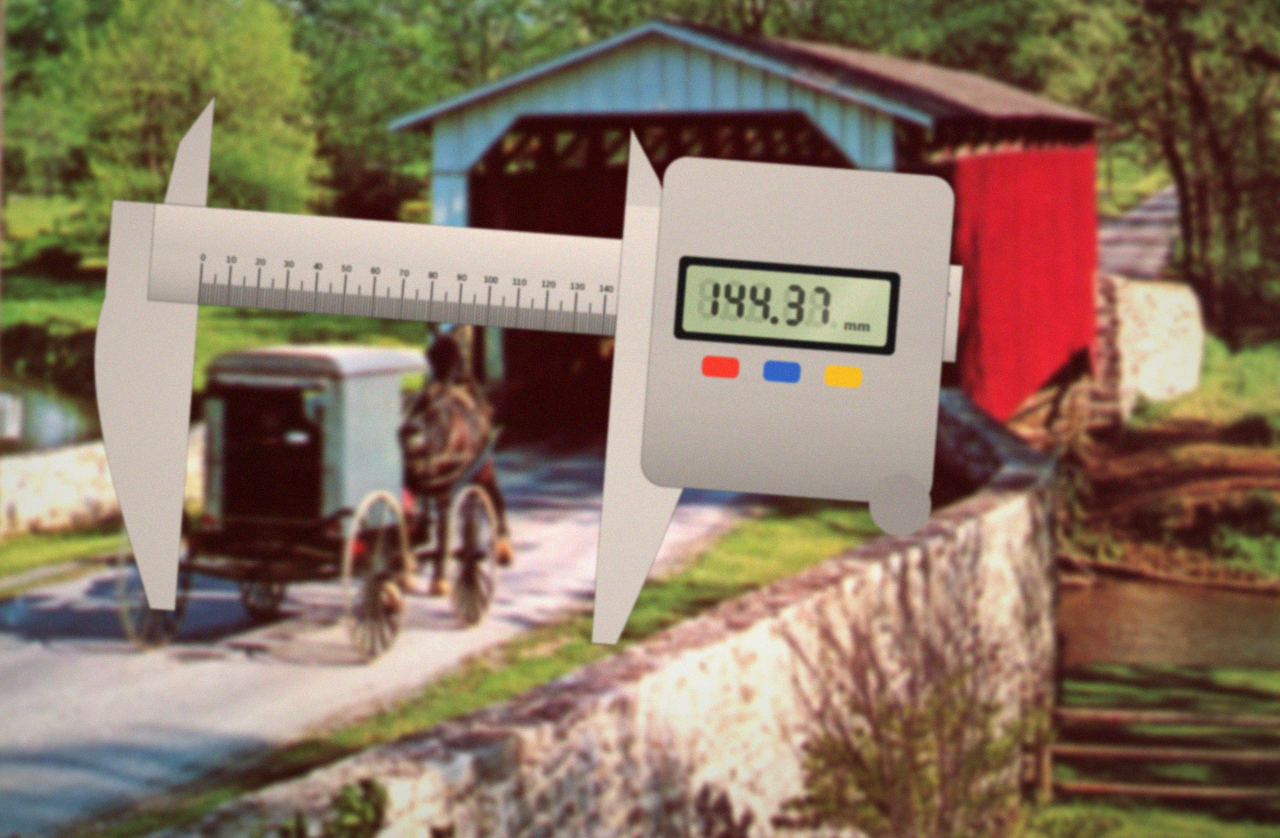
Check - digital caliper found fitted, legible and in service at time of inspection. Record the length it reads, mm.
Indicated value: 144.37 mm
